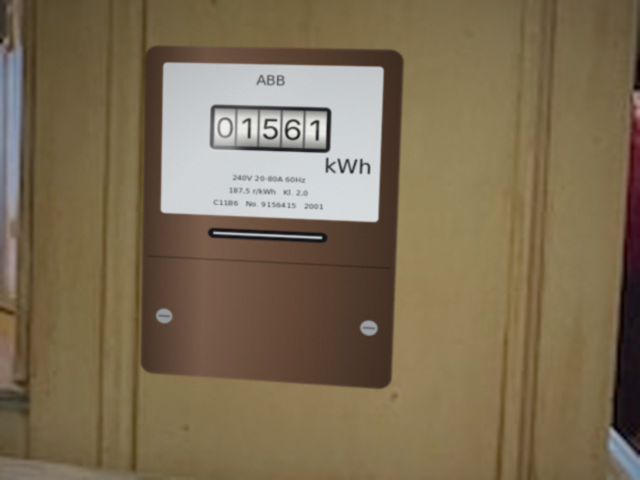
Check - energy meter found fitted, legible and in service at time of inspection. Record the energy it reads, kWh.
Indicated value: 1561 kWh
